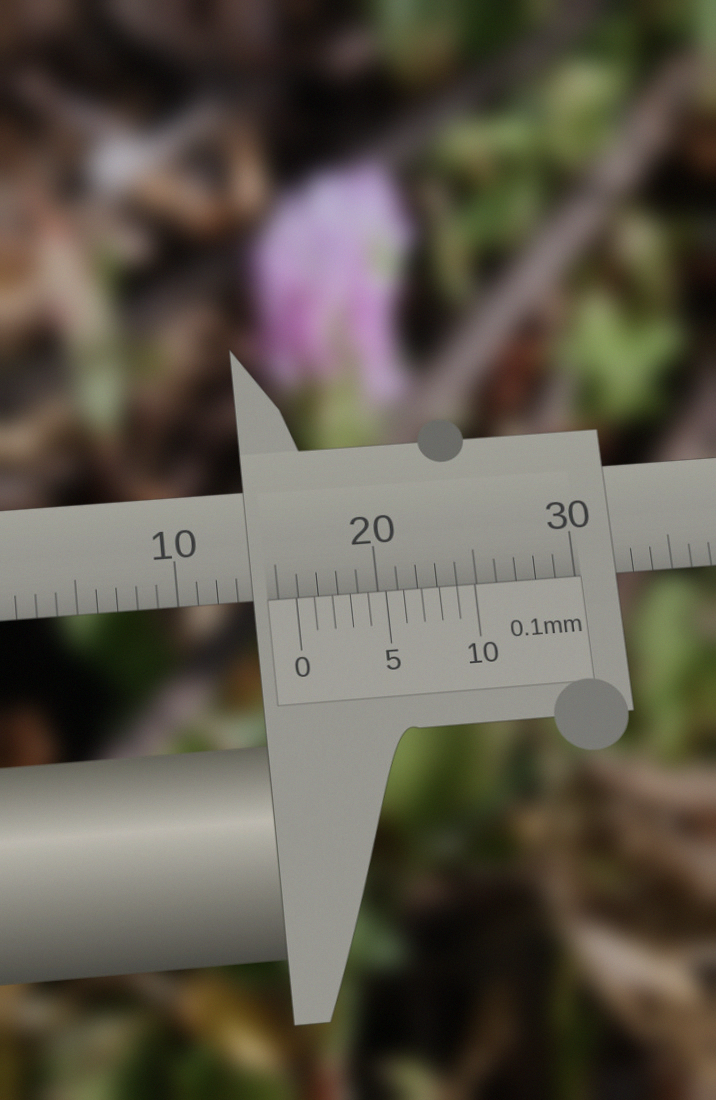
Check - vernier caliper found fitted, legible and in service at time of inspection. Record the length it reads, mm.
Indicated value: 15.9 mm
